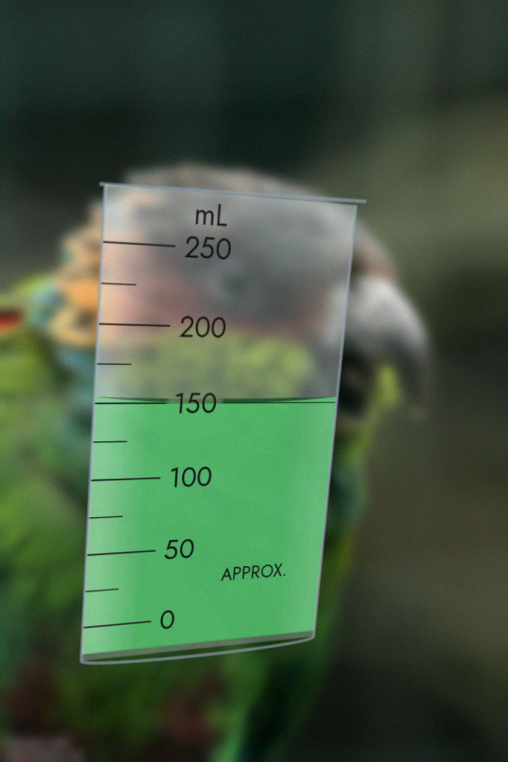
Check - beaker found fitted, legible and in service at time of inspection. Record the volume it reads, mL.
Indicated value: 150 mL
